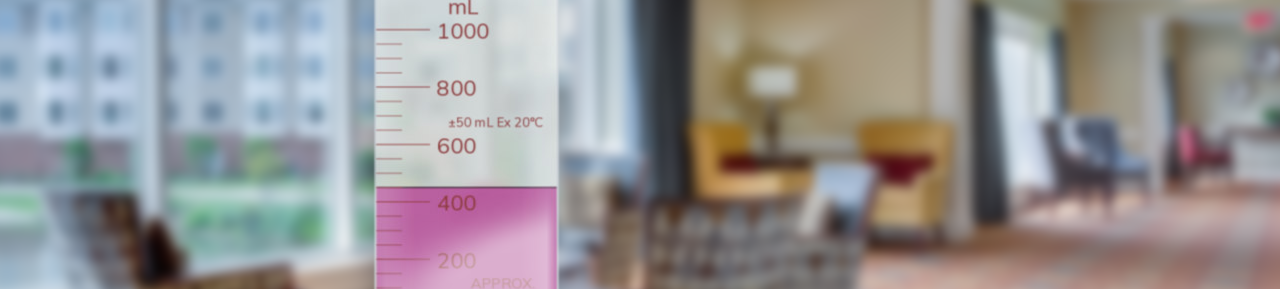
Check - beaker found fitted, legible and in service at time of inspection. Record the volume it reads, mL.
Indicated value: 450 mL
